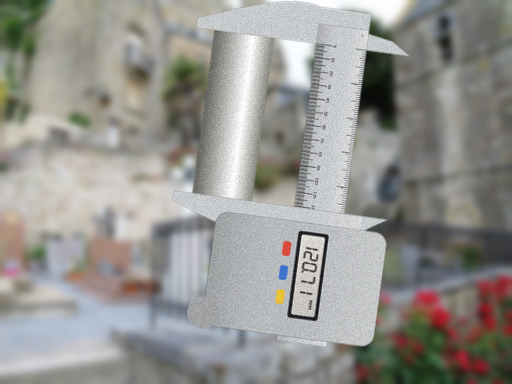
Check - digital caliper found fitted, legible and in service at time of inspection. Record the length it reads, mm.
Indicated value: 120.71 mm
